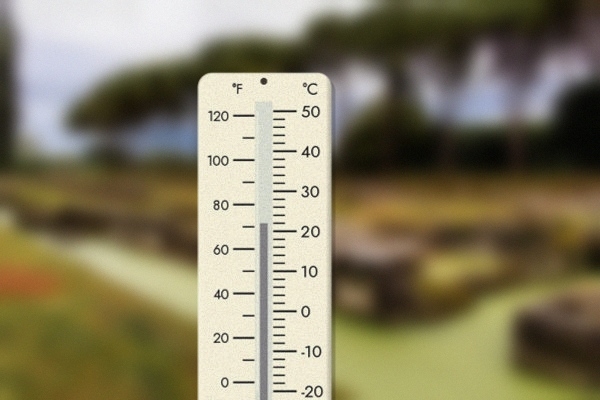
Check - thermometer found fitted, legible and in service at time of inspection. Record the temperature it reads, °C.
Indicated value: 22 °C
